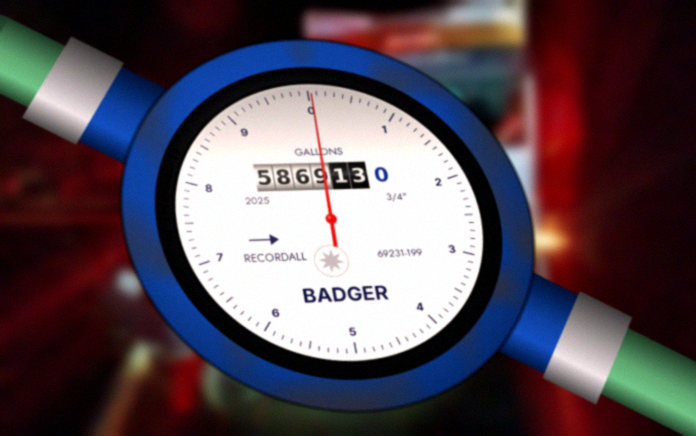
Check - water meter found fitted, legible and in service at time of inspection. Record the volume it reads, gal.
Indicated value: 5869130.0 gal
